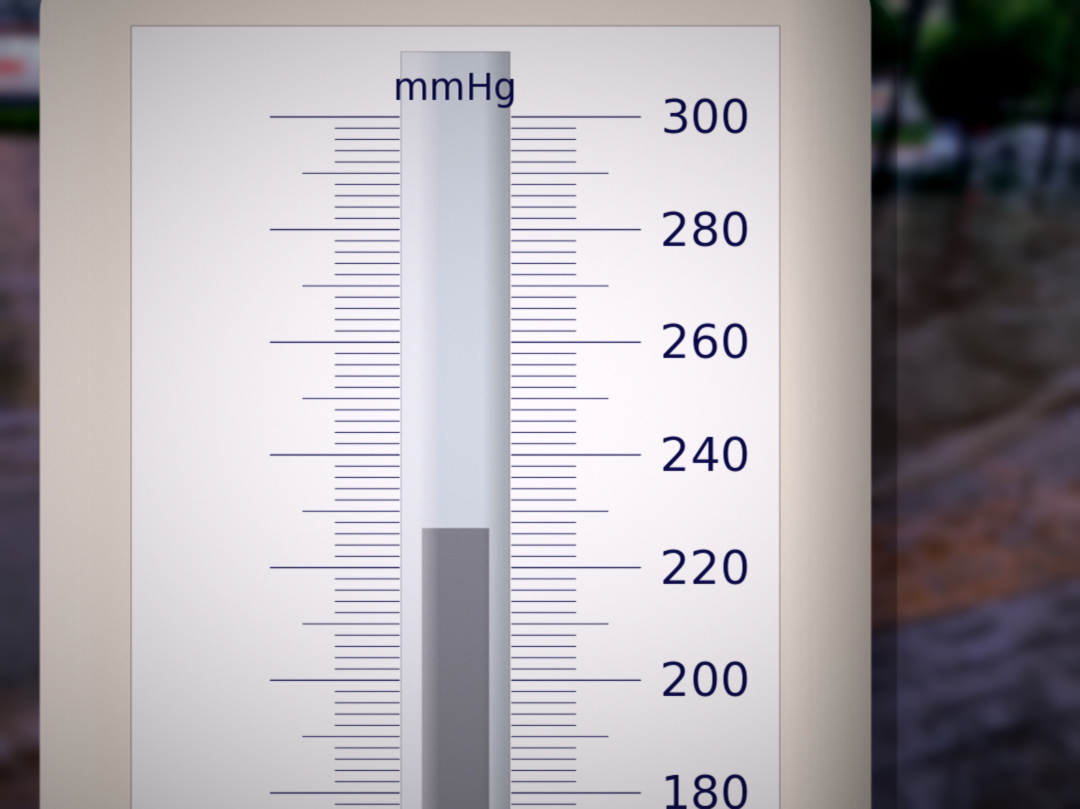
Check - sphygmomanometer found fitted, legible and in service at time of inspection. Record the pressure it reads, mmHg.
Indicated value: 227 mmHg
